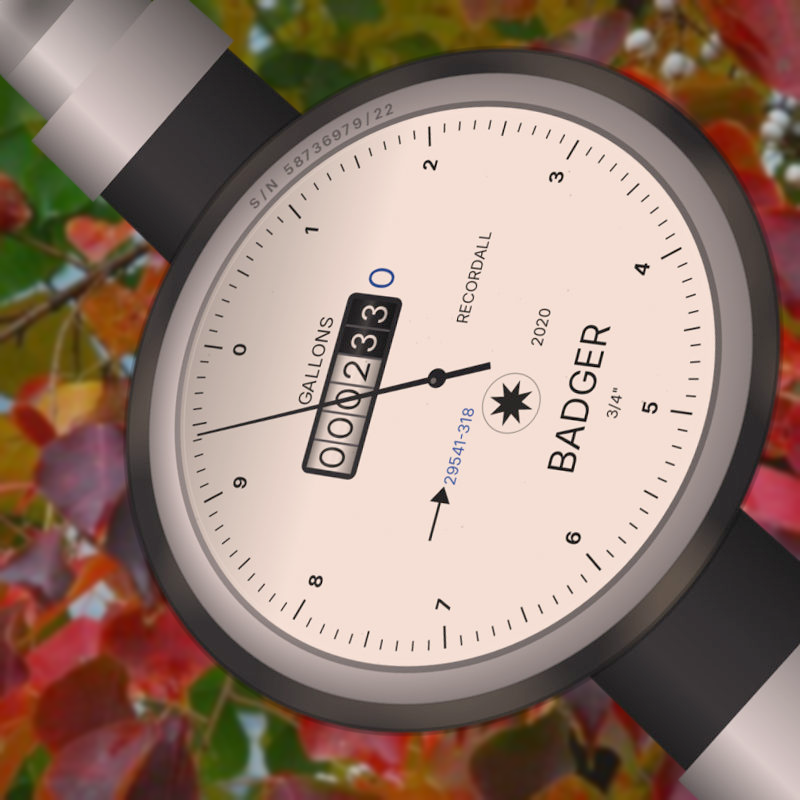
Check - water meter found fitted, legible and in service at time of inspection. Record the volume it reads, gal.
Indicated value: 2329.4 gal
